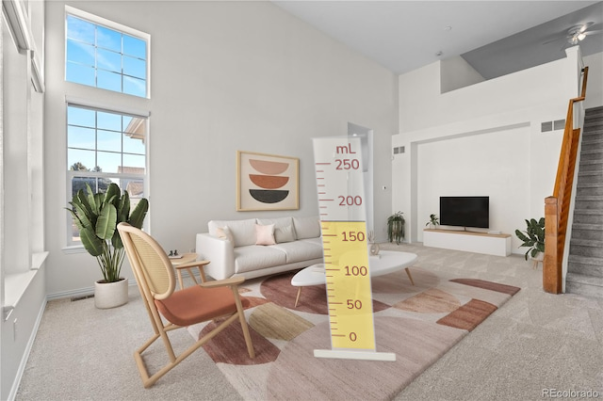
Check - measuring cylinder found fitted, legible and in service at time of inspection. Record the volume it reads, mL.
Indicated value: 170 mL
